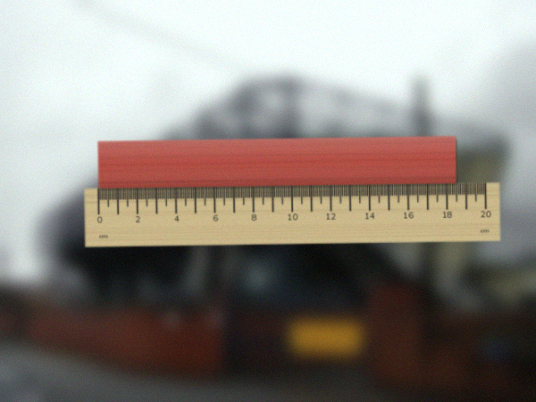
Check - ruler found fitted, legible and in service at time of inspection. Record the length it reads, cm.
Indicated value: 18.5 cm
